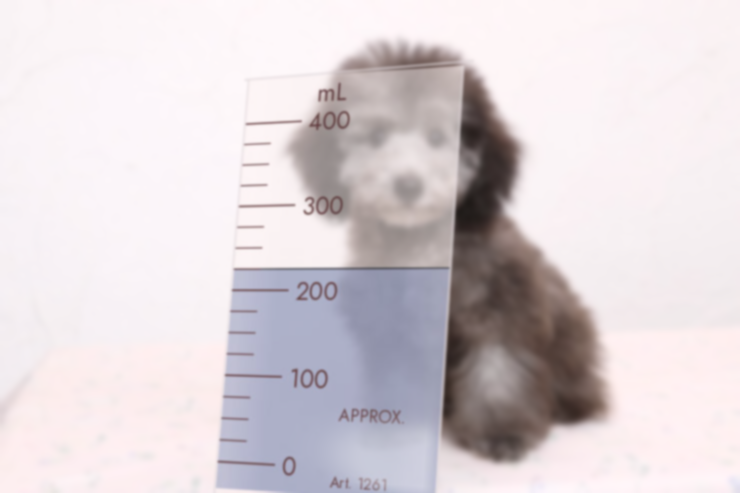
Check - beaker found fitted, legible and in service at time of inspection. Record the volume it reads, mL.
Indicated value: 225 mL
